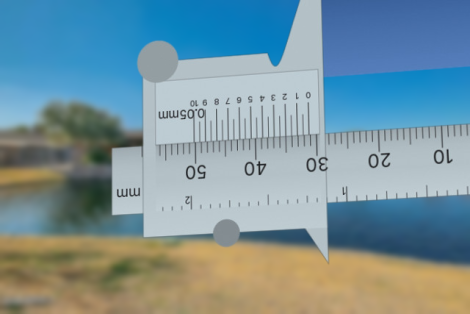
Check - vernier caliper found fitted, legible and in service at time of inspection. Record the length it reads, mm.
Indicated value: 31.2 mm
